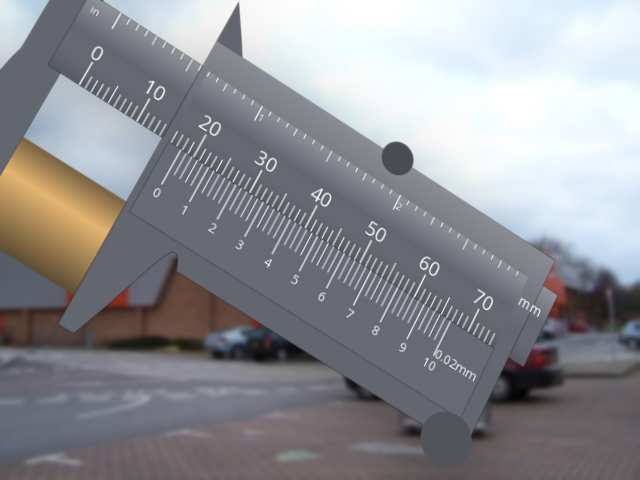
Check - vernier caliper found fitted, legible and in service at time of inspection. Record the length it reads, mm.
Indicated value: 17.8 mm
